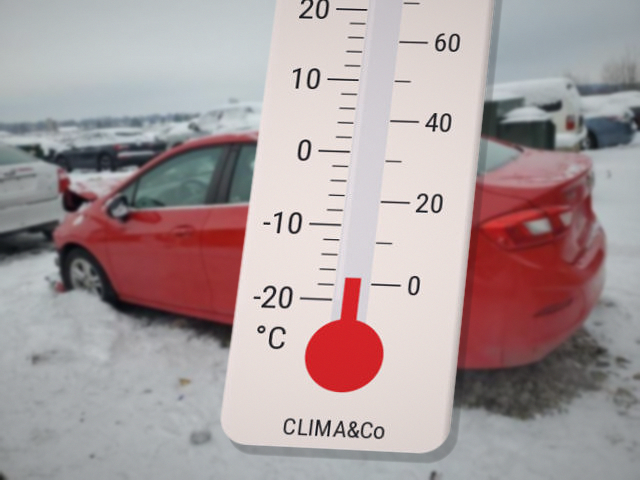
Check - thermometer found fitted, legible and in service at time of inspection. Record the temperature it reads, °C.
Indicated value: -17 °C
